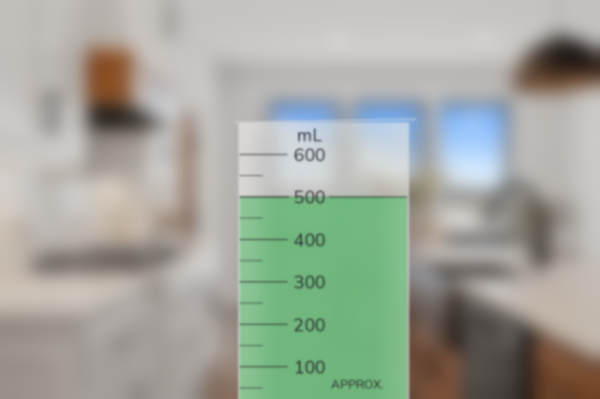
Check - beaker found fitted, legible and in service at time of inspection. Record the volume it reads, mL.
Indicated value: 500 mL
